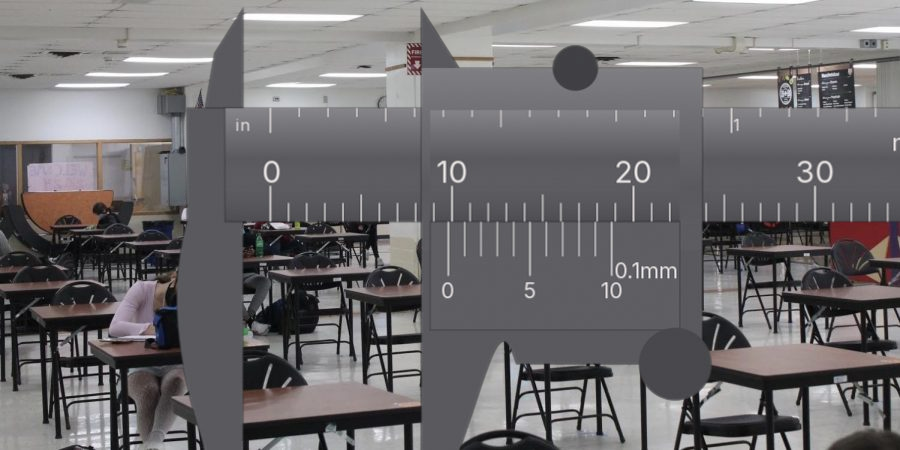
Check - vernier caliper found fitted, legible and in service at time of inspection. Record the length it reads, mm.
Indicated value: 9.8 mm
